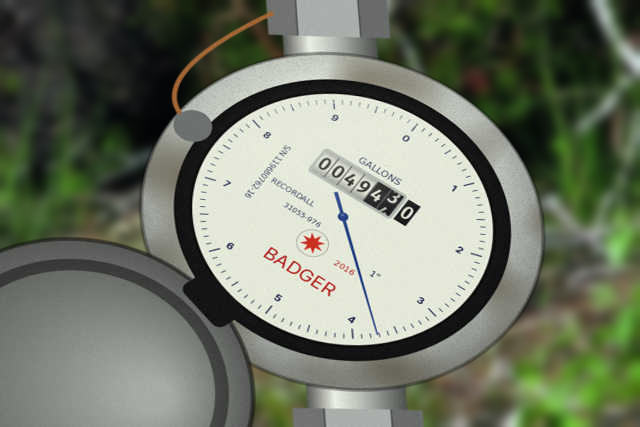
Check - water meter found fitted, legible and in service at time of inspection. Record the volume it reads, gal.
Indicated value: 49433.7 gal
